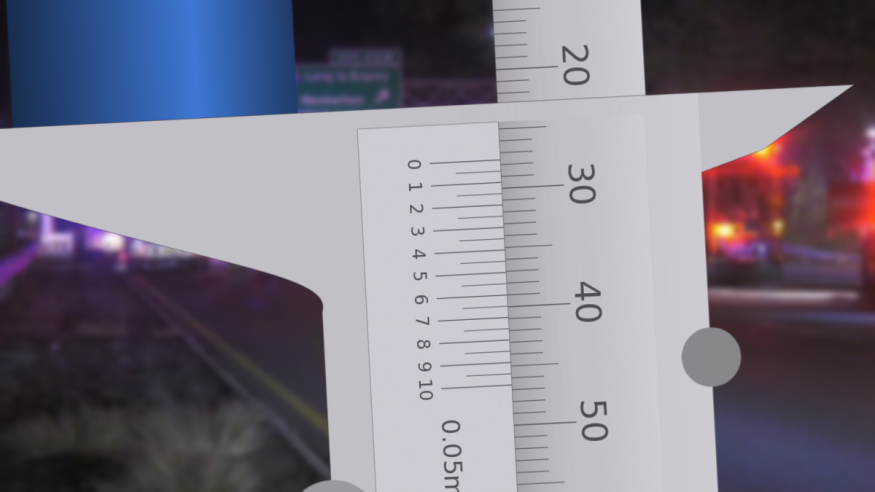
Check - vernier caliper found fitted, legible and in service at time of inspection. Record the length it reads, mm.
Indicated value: 27.6 mm
